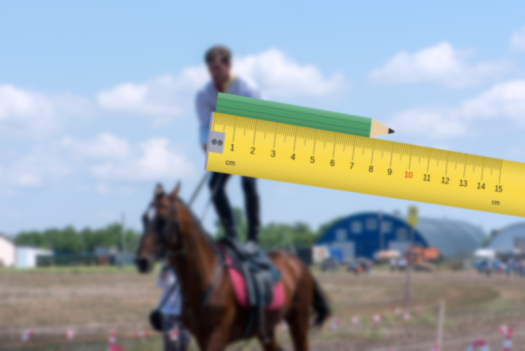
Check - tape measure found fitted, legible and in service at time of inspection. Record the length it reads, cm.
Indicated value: 9 cm
